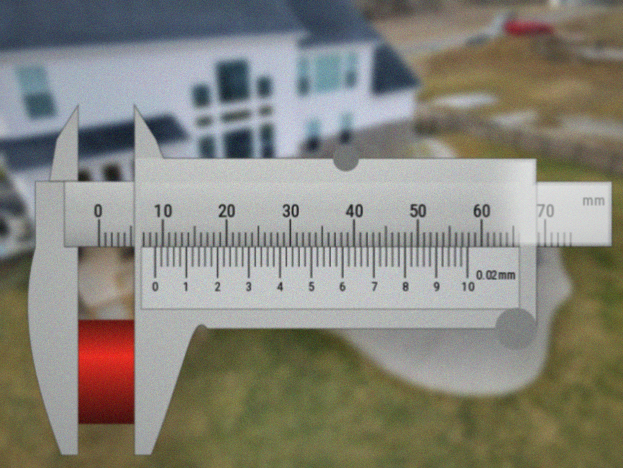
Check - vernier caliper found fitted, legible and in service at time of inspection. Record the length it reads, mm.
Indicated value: 8.8 mm
